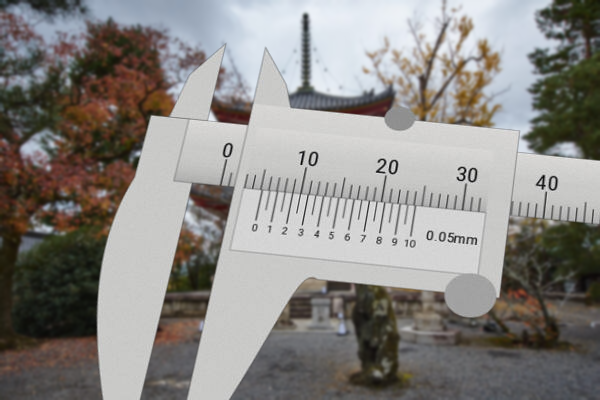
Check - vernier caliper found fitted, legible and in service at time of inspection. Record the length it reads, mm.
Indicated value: 5.2 mm
